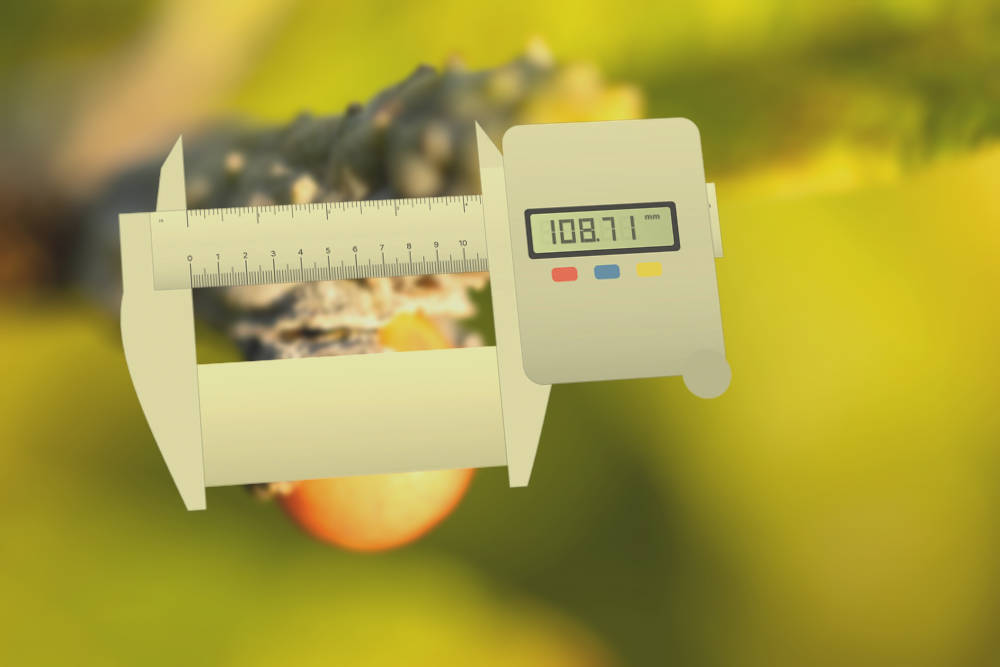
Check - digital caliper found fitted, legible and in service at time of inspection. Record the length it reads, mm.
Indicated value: 108.71 mm
